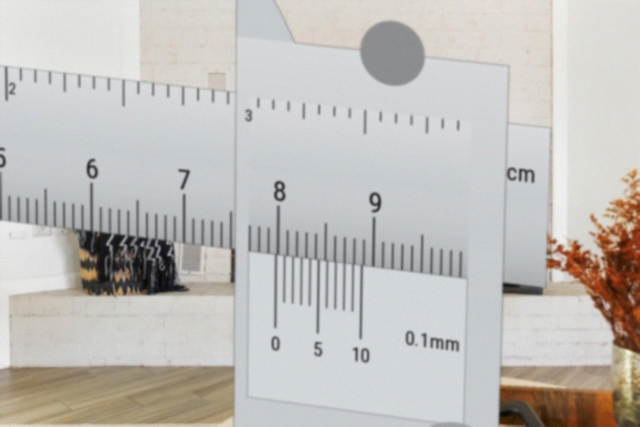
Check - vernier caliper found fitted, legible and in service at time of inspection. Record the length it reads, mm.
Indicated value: 79.8 mm
